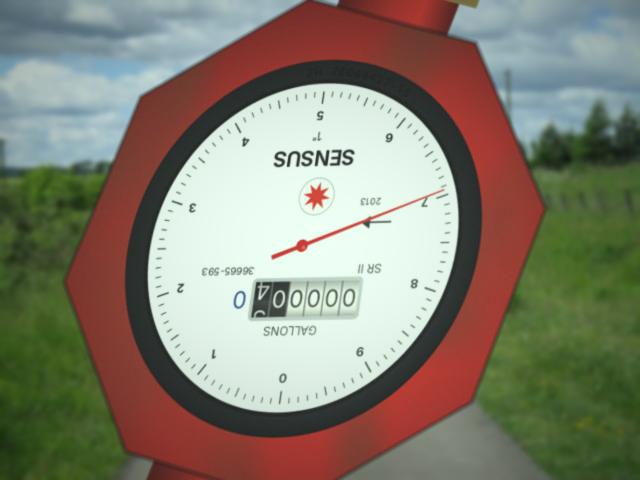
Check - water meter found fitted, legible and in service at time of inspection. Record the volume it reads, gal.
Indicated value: 36.9 gal
